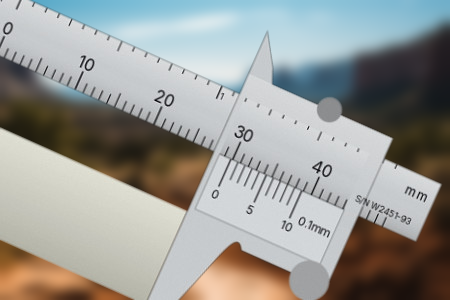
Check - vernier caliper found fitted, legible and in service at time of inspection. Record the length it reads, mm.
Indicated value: 29.8 mm
